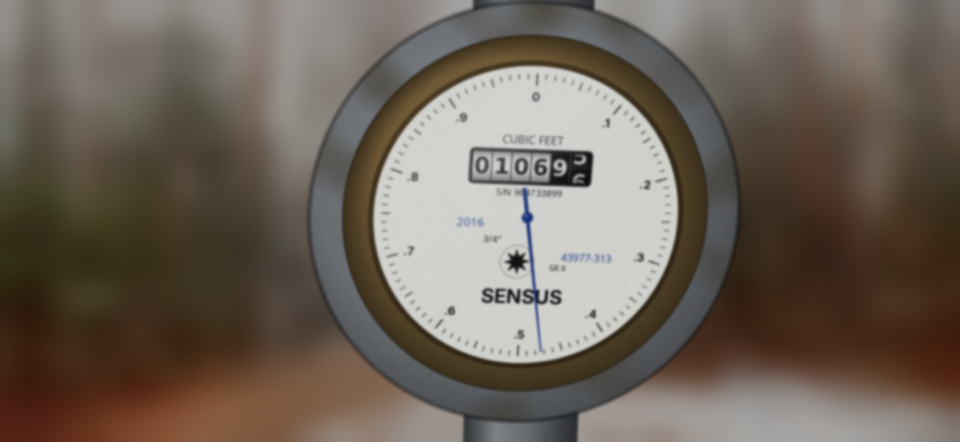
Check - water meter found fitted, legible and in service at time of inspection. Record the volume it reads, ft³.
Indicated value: 10695.47 ft³
